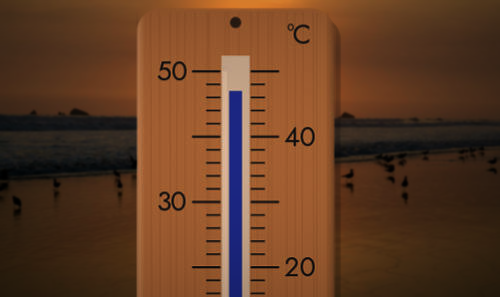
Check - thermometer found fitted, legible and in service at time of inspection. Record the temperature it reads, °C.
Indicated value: 47 °C
